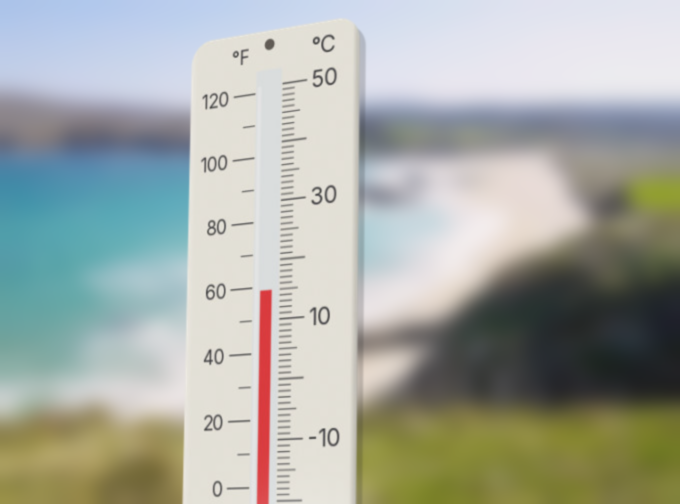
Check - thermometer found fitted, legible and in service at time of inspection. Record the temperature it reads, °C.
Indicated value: 15 °C
